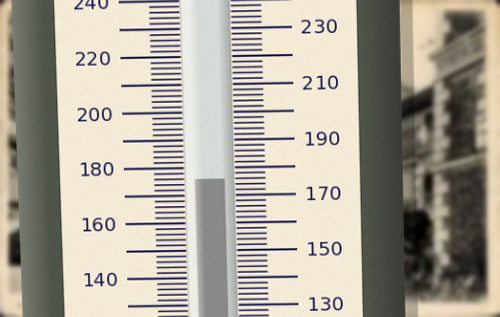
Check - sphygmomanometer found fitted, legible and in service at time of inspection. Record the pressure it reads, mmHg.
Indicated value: 176 mmHg
